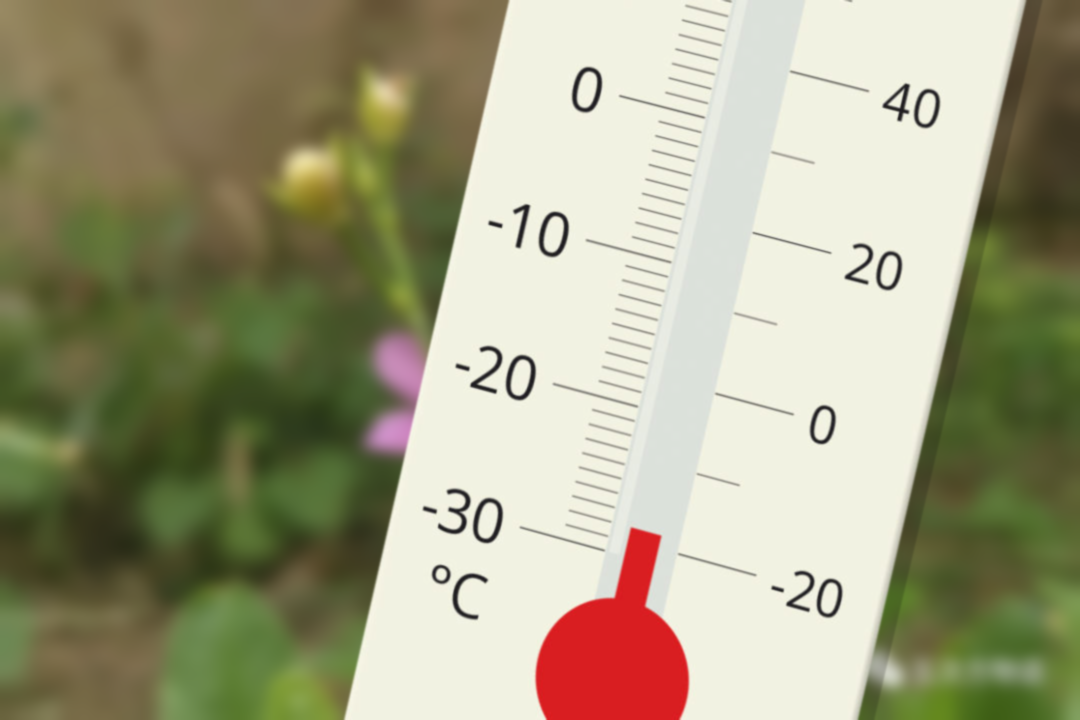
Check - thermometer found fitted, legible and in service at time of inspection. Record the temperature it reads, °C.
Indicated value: -28 °C
